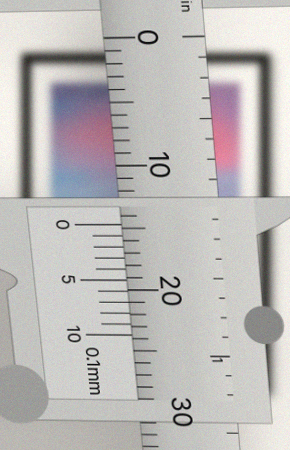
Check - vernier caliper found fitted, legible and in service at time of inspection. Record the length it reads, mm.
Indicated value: 14.7 mm
